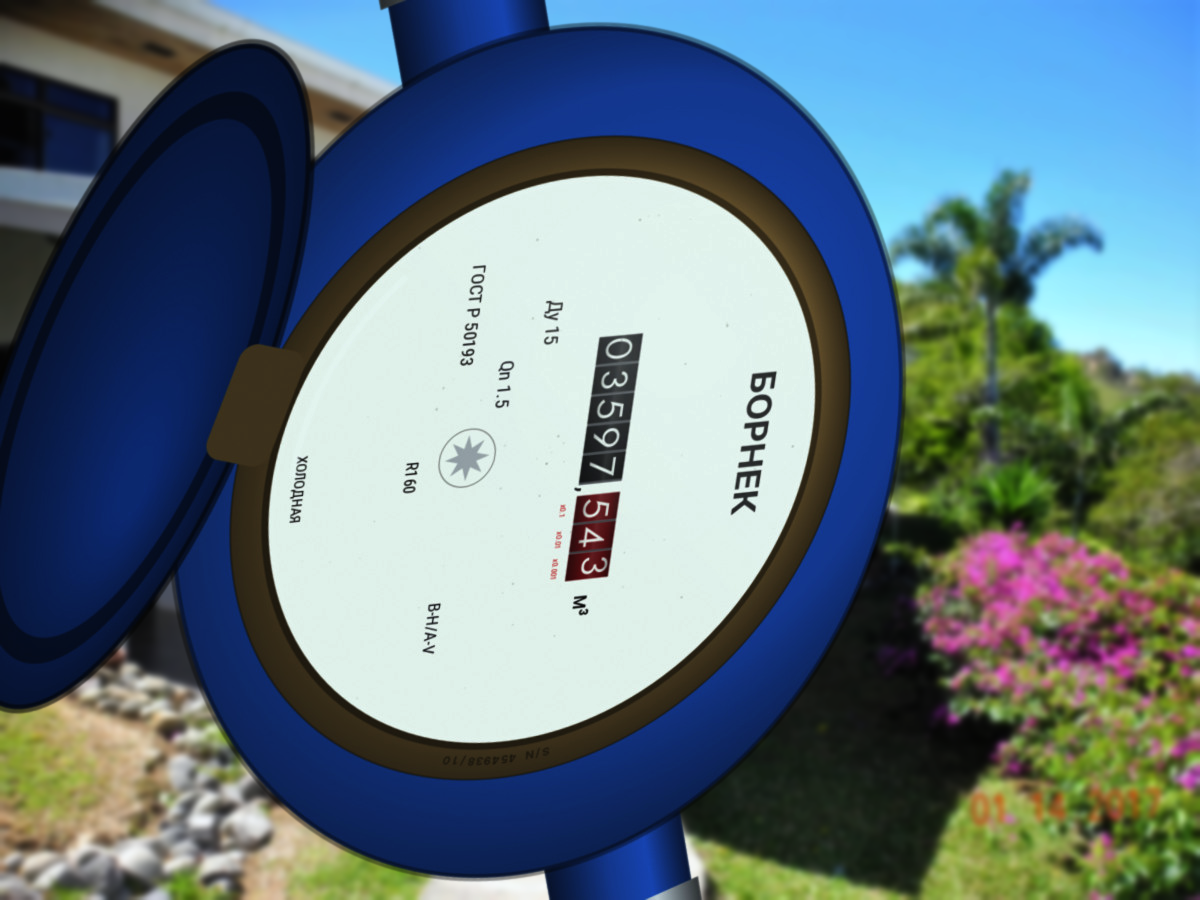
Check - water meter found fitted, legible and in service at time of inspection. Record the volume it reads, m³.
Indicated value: 3597.543 m³
